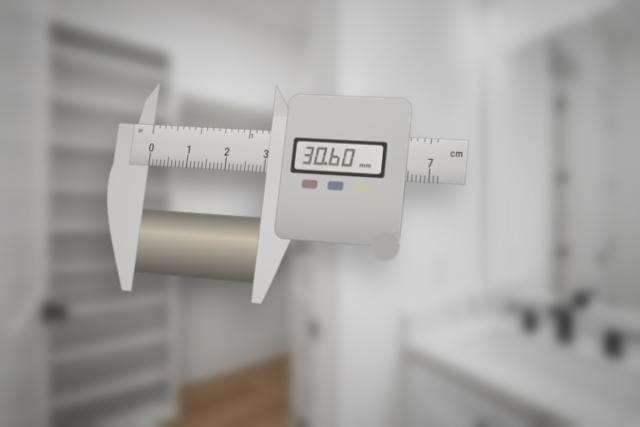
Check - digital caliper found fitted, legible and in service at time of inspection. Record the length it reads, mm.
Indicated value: 30.60 mm
